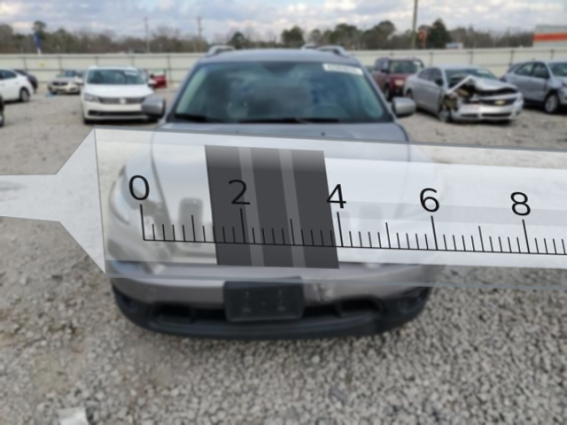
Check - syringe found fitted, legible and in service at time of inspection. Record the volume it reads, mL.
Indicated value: 1.4 mL
